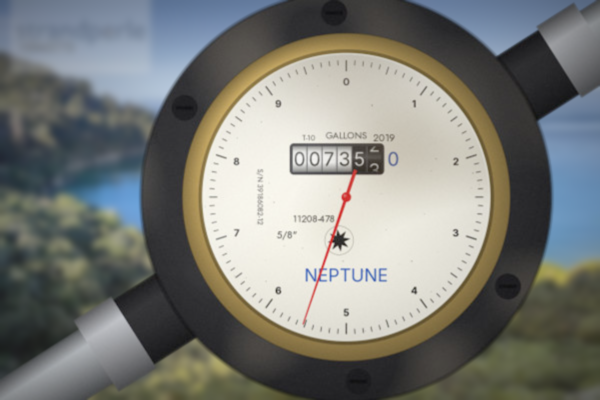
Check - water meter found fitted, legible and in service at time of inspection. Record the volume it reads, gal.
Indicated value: 73525.5 gal
